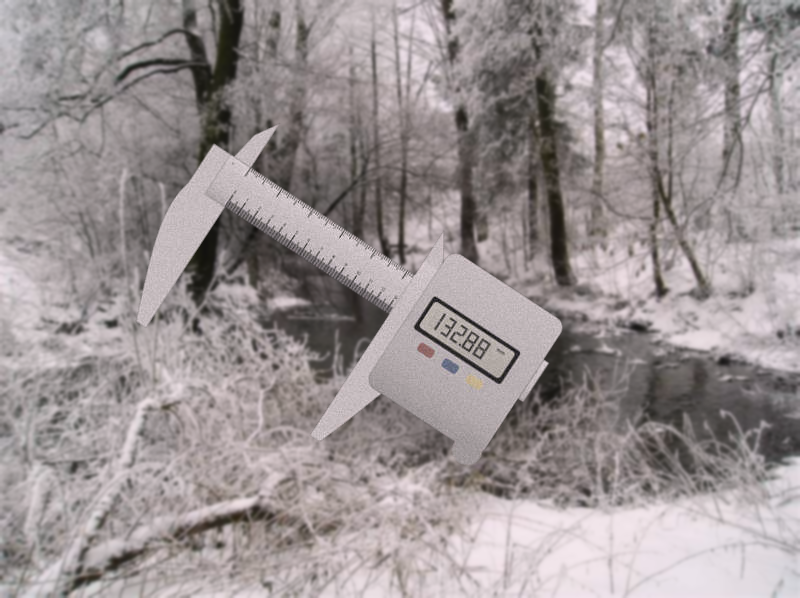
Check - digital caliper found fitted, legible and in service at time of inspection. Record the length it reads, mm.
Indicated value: 132.88 mm
